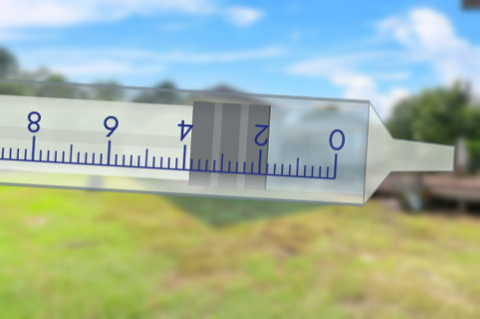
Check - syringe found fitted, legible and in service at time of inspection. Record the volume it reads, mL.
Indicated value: 1.8 mL
